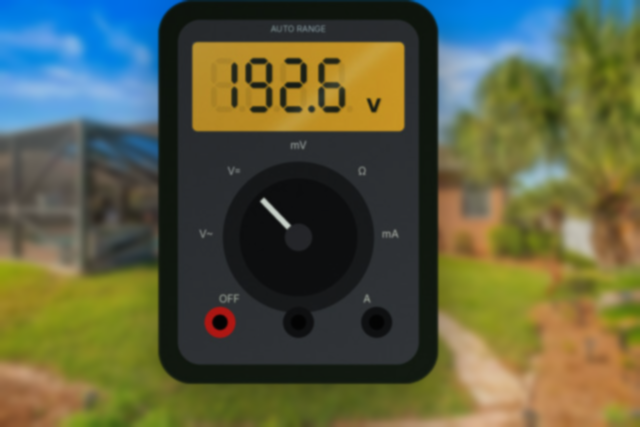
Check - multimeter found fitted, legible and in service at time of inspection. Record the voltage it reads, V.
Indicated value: 192.6 V
